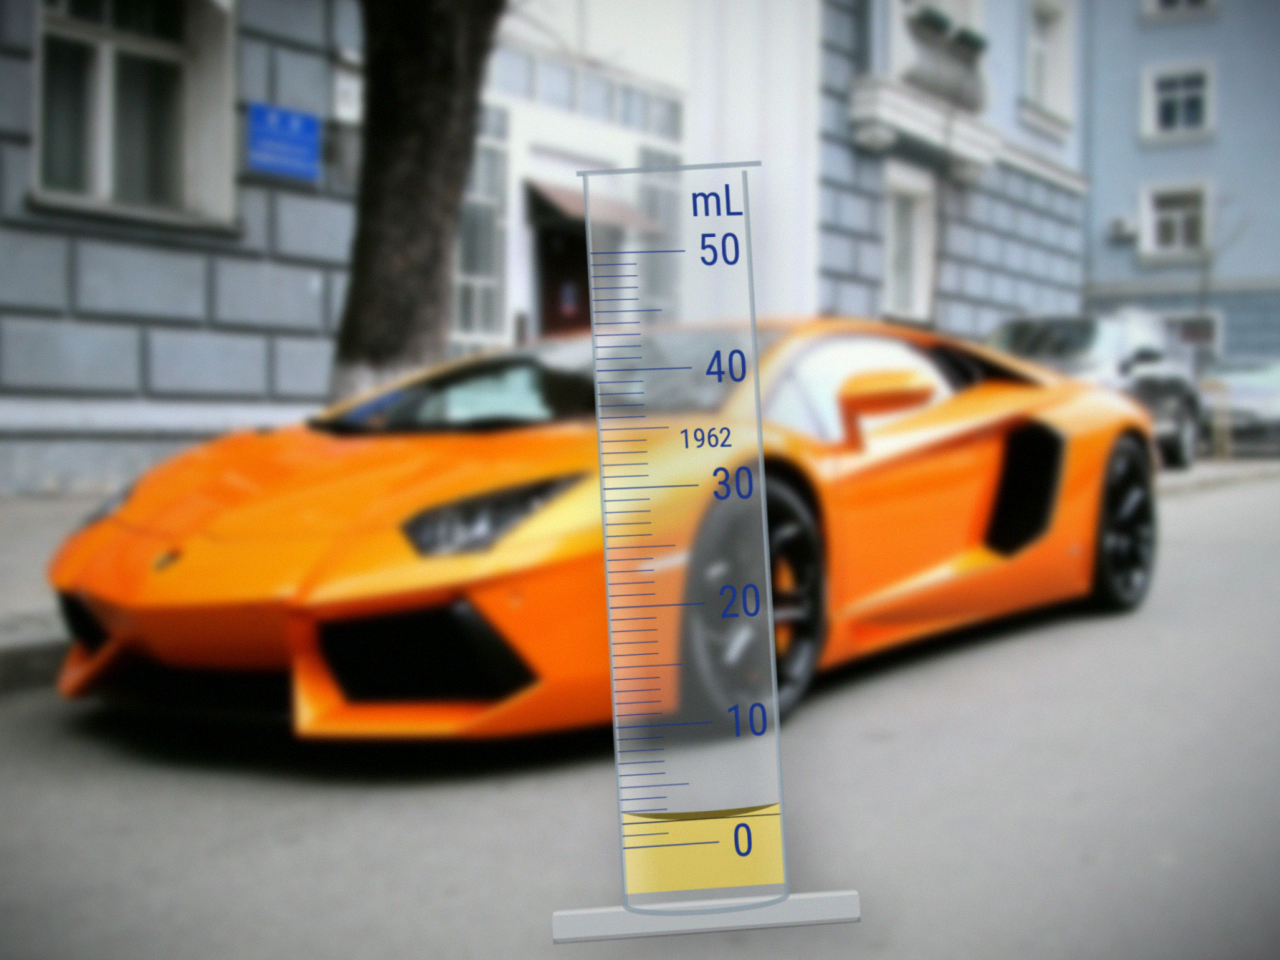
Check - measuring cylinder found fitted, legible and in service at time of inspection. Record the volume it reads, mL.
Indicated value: 2 mL
